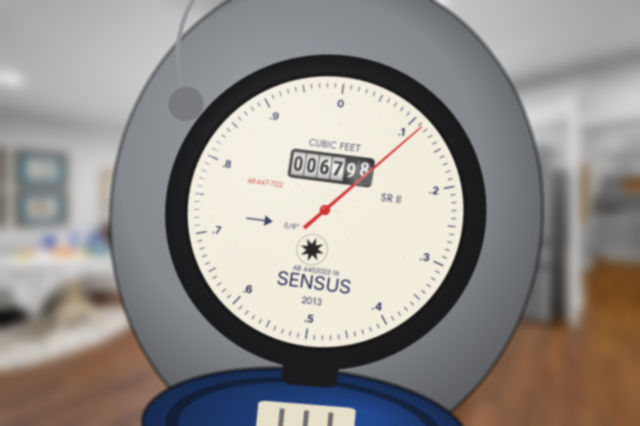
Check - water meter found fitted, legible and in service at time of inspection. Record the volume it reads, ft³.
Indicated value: 6798.11 ft³
